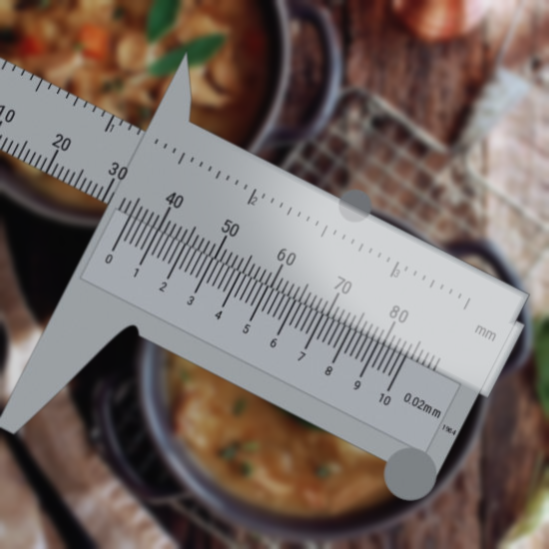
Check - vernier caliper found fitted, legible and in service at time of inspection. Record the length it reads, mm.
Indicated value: 35.0 mm
